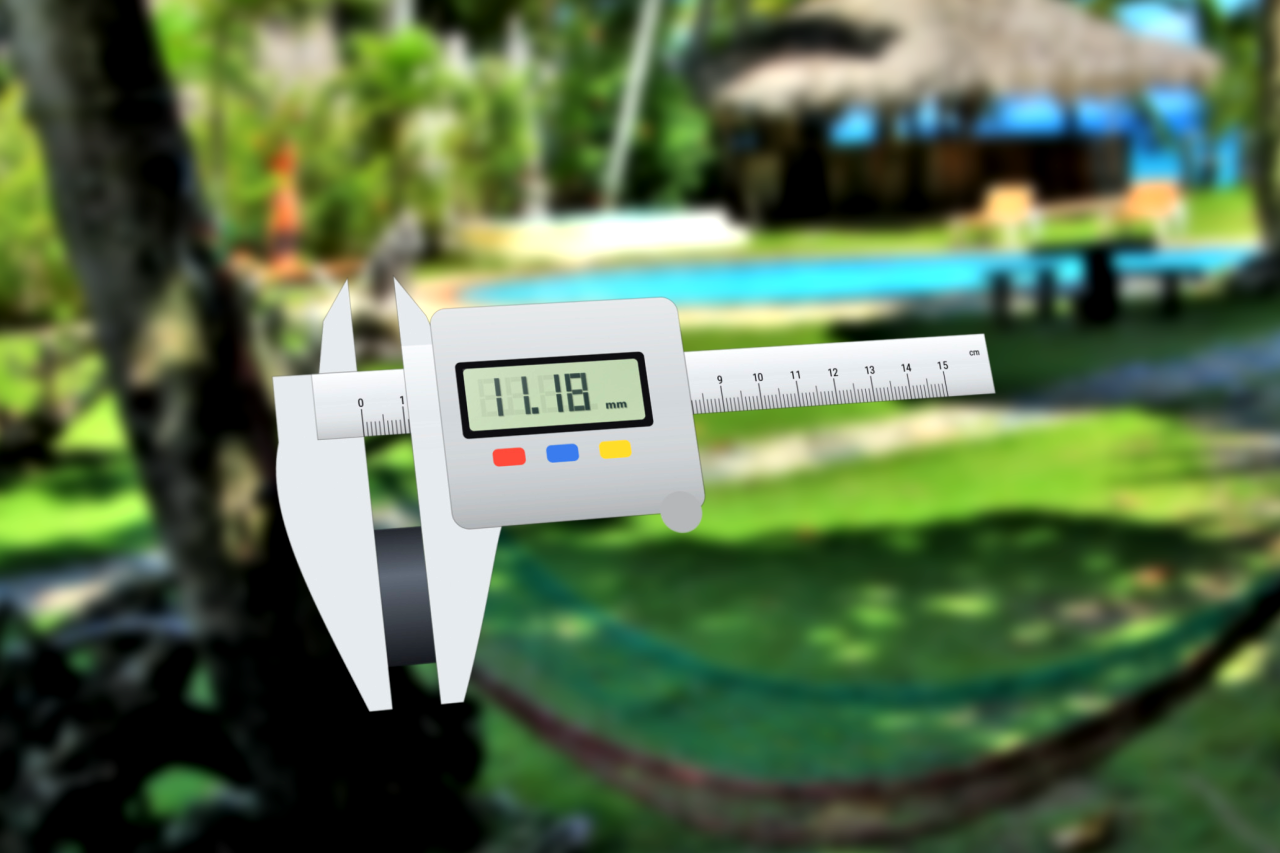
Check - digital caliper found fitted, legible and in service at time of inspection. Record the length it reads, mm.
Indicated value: 11.18 mm
